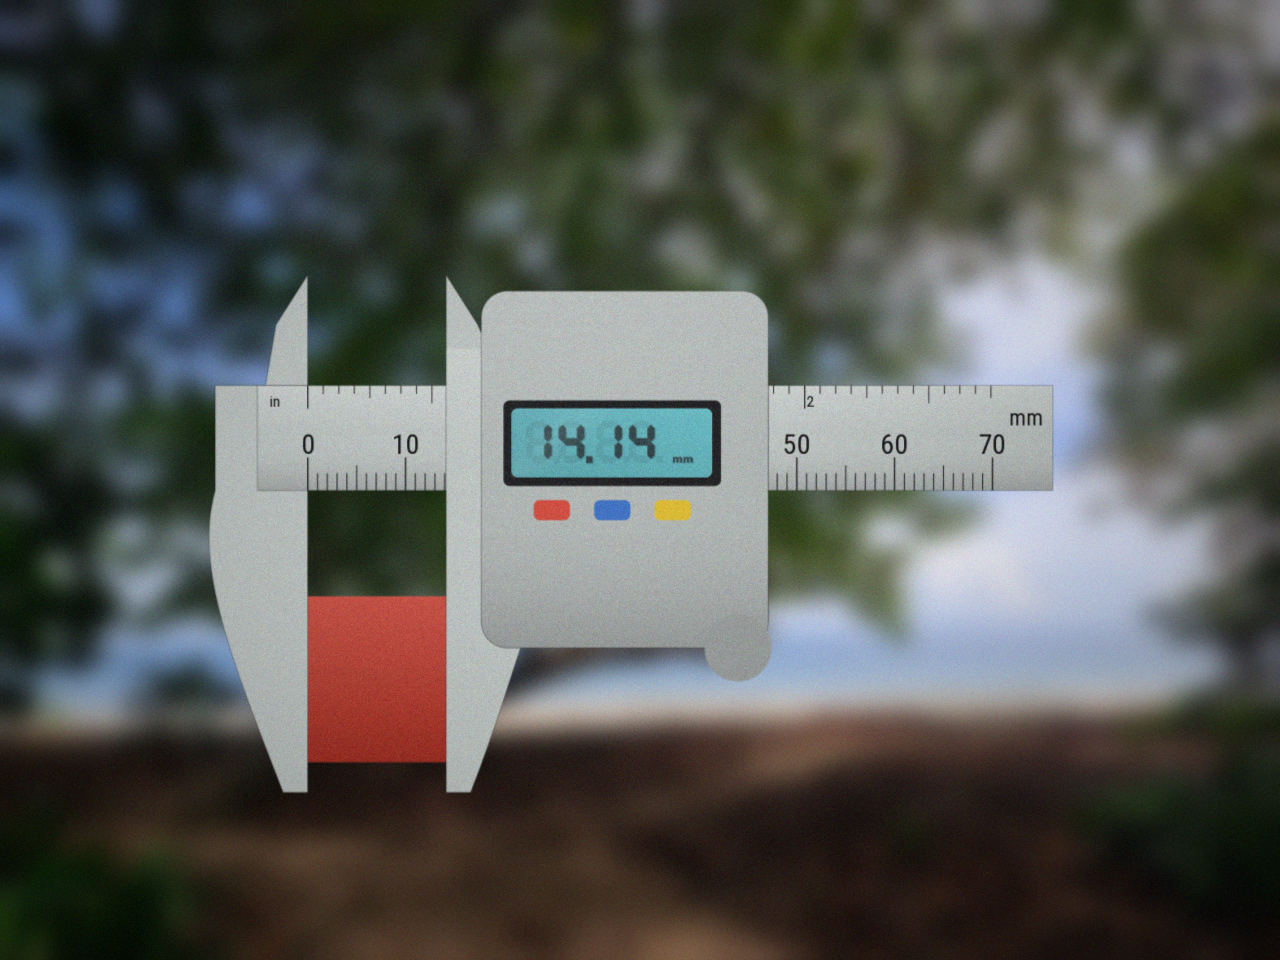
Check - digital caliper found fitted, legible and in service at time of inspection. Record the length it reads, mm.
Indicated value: 14.14 mm
